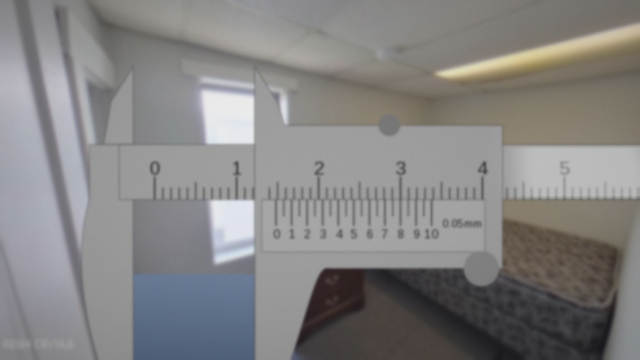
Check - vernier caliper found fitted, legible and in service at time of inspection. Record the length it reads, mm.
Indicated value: 14.8 mm
